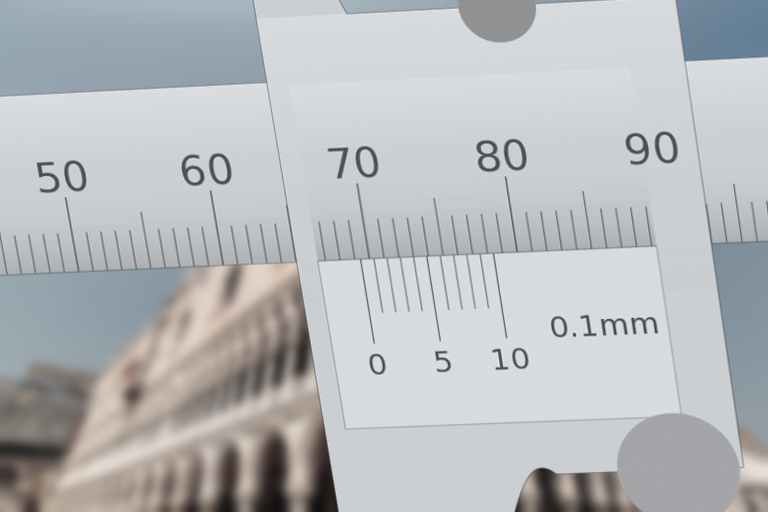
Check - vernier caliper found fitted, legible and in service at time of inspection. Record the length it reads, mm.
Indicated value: 69.4 mm
